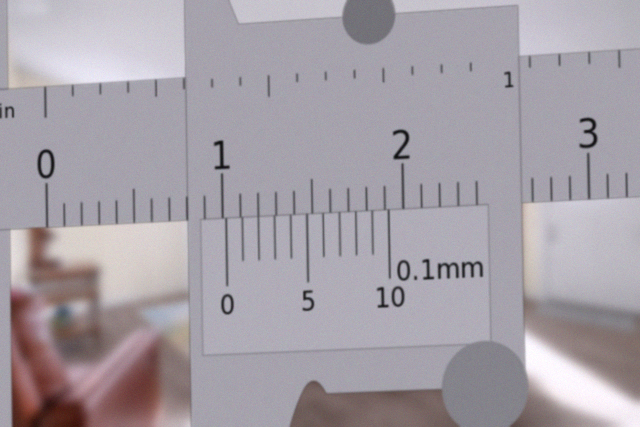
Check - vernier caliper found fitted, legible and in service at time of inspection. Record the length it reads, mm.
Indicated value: 10.2 mm
